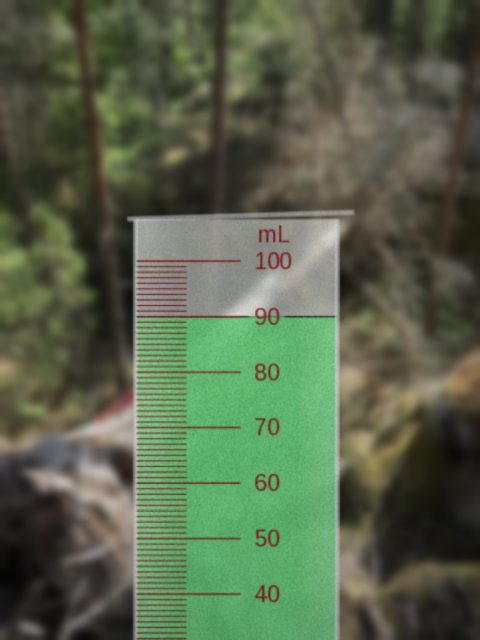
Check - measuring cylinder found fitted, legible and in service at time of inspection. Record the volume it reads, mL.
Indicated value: 90 mL
